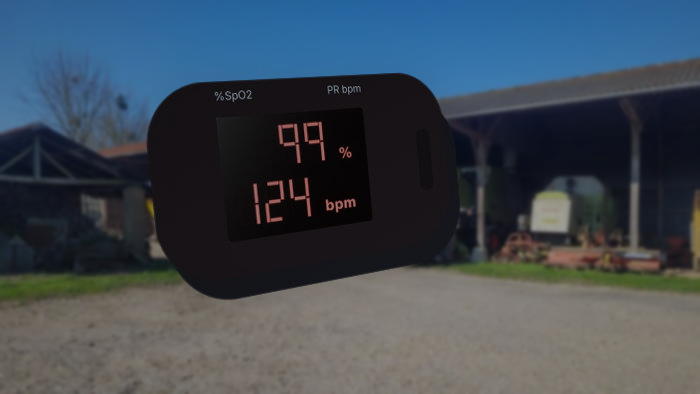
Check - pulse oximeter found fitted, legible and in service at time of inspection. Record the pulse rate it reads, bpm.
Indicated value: 124 bpm
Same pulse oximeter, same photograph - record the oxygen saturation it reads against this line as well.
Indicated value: 99 %
